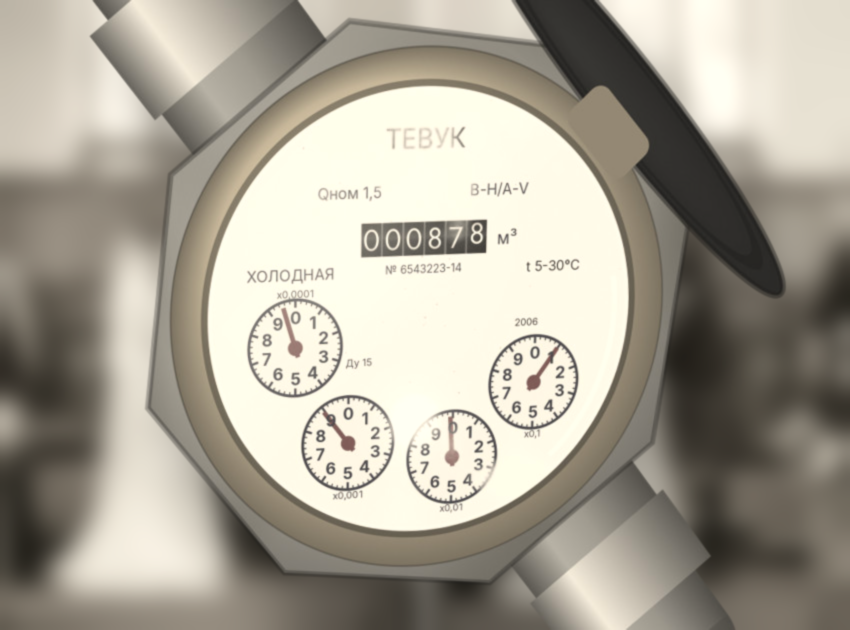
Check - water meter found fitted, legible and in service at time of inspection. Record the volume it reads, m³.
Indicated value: 878.0989 m³
